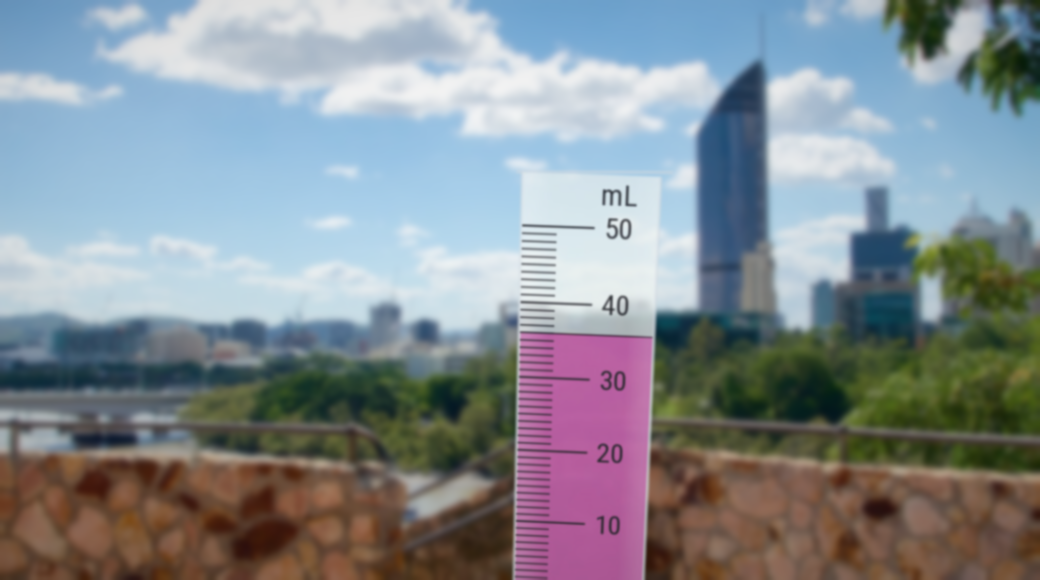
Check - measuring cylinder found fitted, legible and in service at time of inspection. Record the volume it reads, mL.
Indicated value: 36 mL
